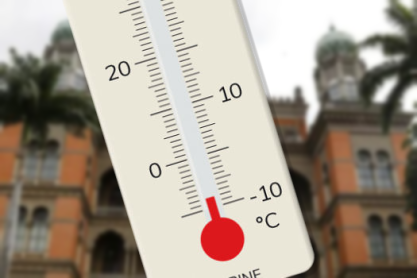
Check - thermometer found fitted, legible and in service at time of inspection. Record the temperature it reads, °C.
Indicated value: -8 °C
